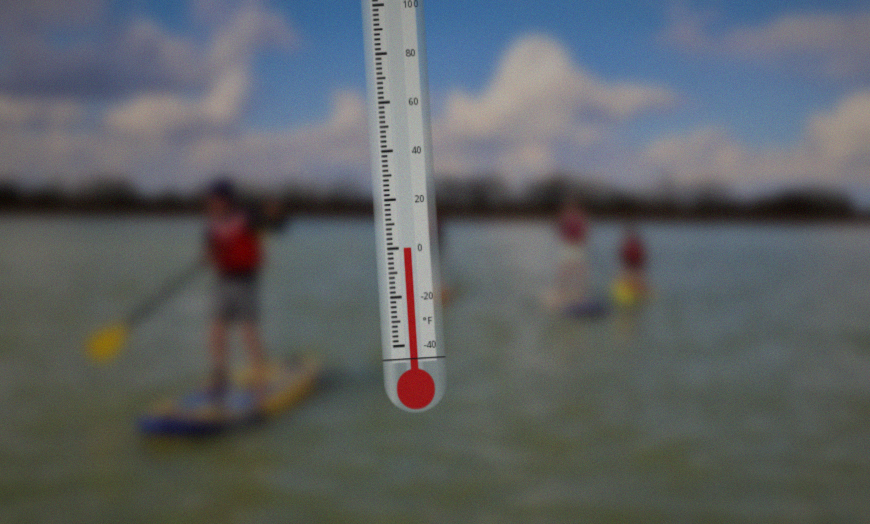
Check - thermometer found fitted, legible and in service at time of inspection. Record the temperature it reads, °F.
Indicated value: 0 °F
